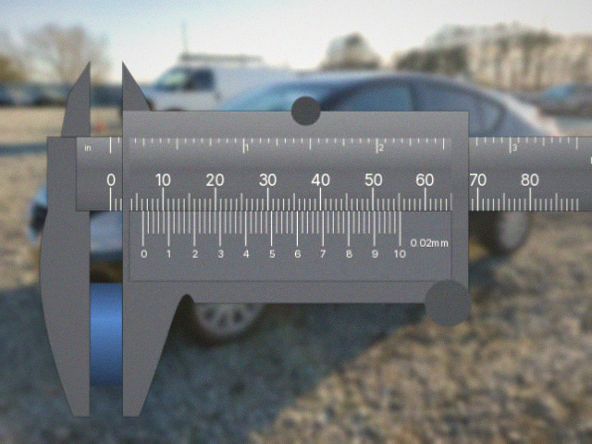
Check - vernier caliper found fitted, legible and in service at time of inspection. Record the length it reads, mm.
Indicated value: 6.2 mm
